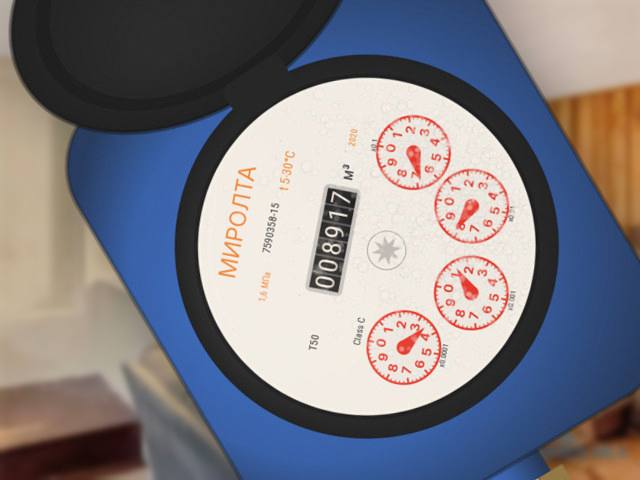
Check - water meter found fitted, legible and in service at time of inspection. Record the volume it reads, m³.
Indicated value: 8917.6813 m³
